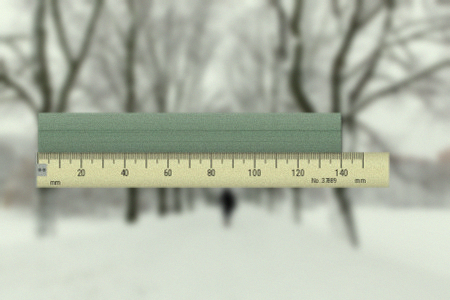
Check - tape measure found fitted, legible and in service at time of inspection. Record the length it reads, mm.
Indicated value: 140 mm
